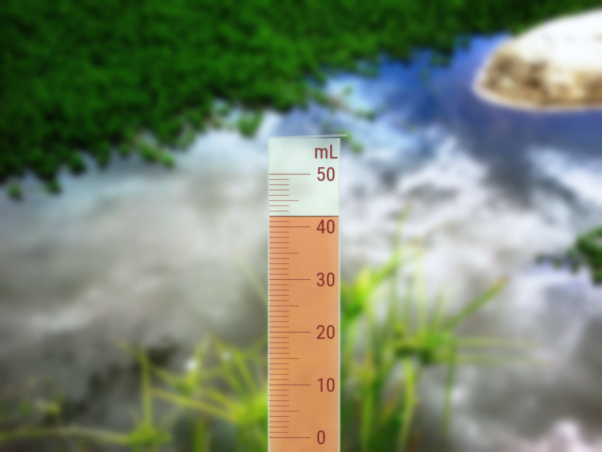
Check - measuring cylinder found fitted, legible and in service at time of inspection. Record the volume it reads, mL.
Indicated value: 42 mL
